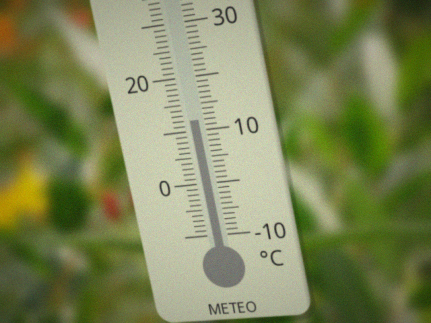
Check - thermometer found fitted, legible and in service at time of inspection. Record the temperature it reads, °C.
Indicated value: 12 °C
